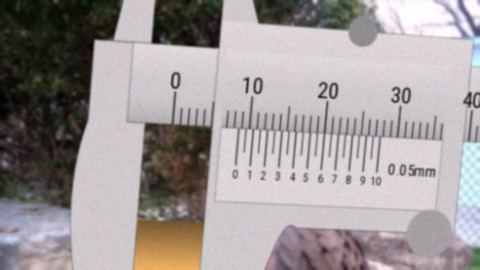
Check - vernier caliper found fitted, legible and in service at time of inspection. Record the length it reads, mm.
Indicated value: 8.6 mm
